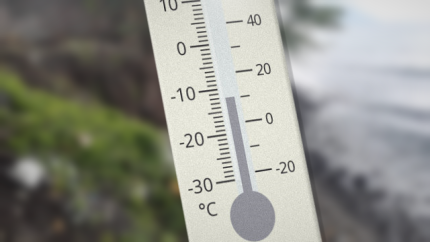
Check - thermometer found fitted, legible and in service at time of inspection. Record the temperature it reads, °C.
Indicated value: -12 °C
